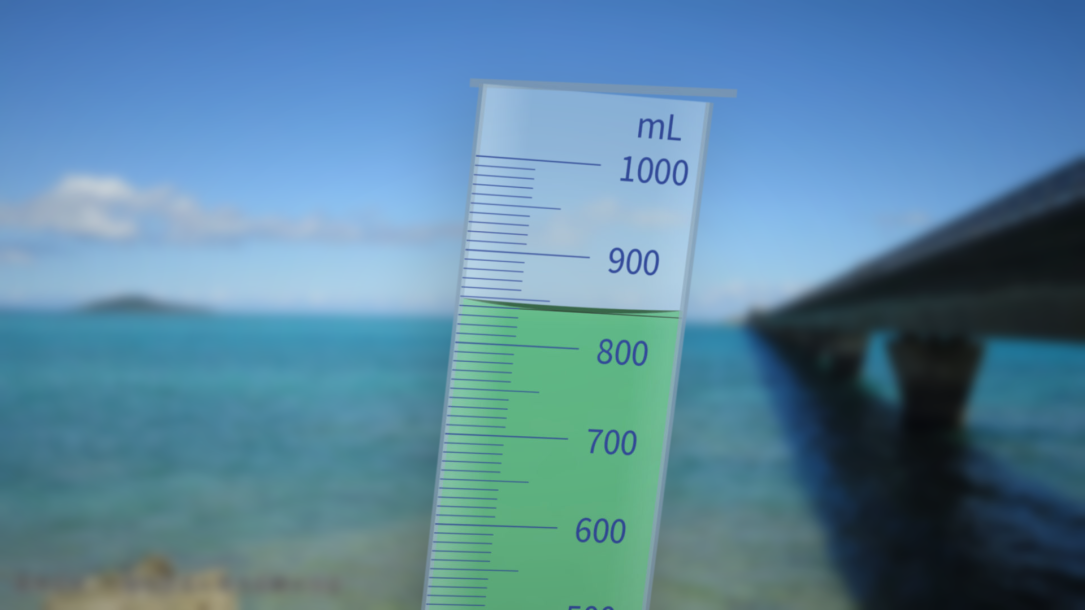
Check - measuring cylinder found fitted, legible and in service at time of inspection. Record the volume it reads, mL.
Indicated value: 840 mL
